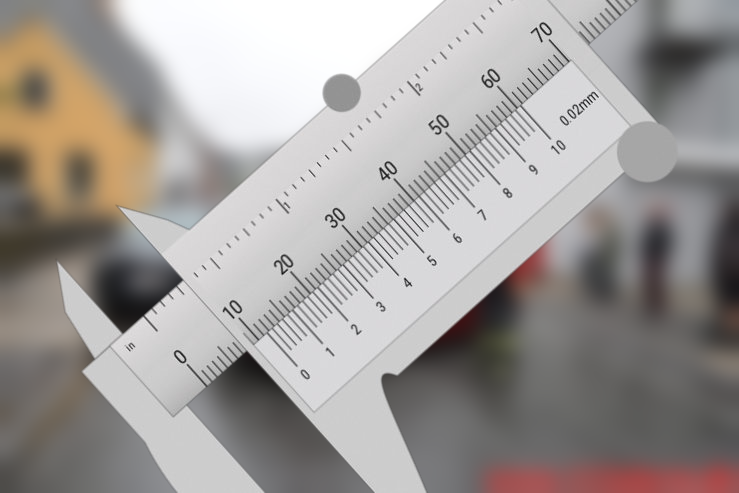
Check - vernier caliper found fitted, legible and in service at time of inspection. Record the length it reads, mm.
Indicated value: 11.6 mm
